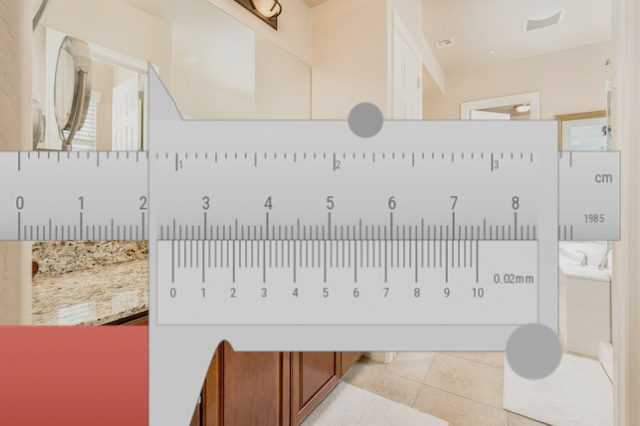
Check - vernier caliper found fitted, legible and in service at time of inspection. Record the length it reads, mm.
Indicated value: 24.8 mm
